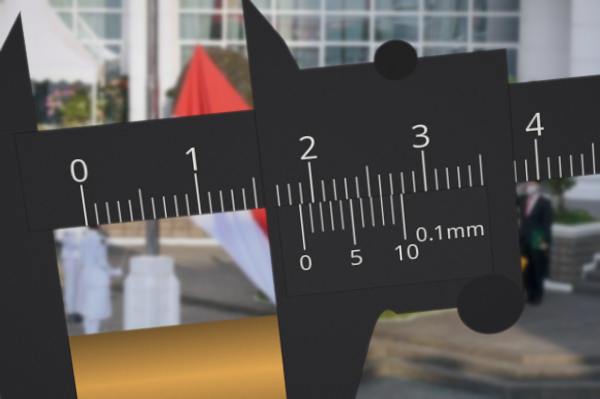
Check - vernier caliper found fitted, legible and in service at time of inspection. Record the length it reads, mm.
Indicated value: 18.8 mm
